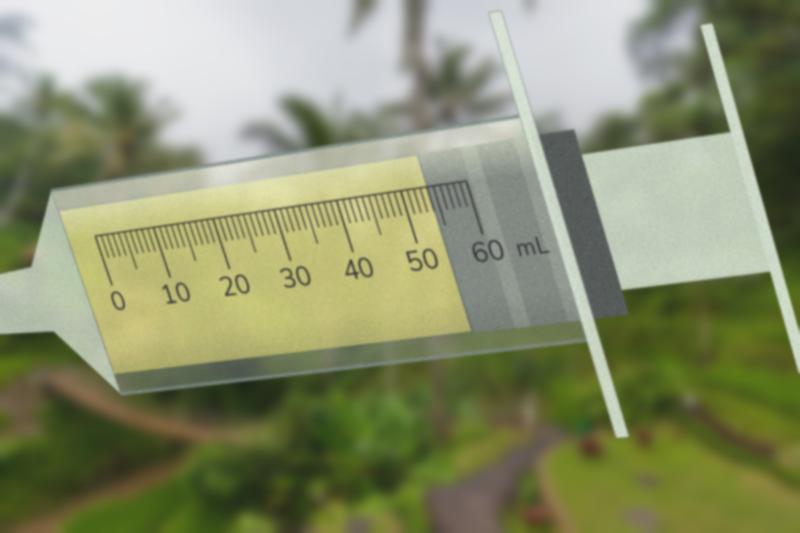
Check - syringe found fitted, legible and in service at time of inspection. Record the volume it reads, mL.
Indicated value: 54 mL
